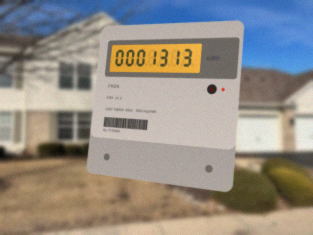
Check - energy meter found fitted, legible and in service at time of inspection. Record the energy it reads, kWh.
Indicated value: 1313 kWh
